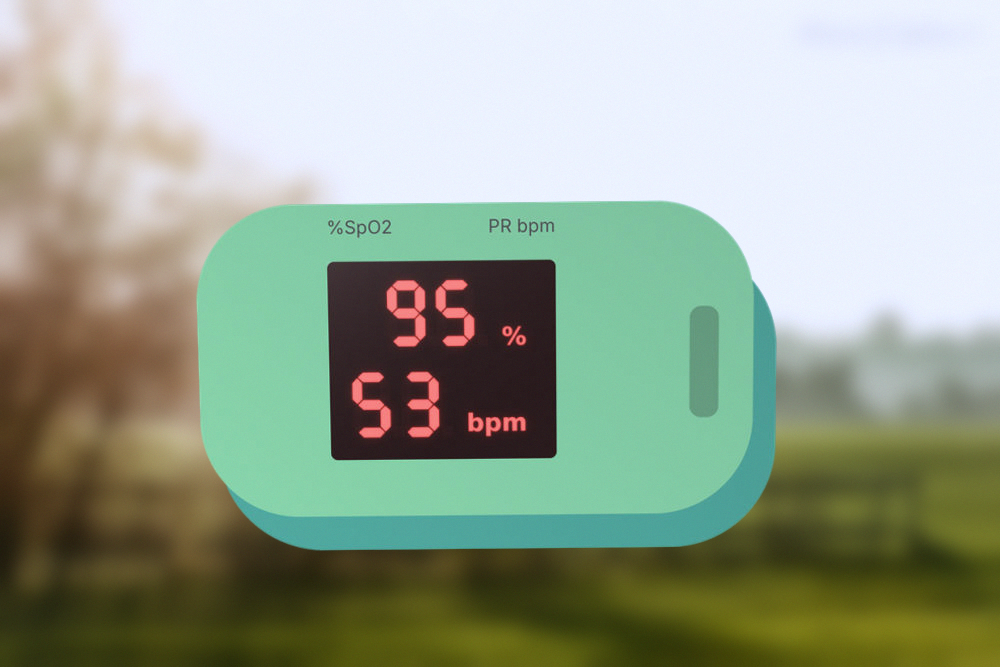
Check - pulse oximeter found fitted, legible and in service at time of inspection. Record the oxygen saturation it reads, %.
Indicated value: 95 %
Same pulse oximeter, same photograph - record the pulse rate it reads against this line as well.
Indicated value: 53 bpm
